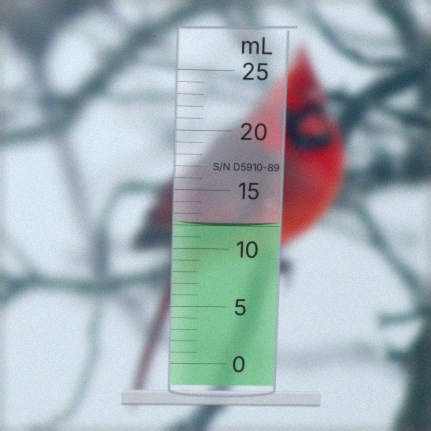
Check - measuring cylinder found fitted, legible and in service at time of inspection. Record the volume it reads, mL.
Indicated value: 12 mL
